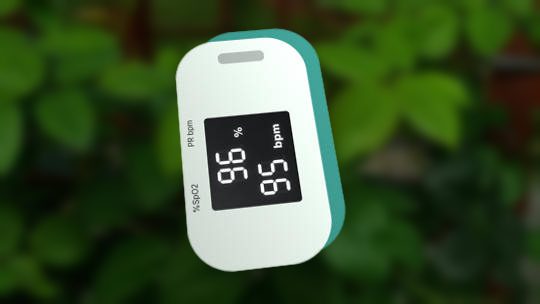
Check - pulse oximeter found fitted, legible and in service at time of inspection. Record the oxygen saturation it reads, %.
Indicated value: 96 %
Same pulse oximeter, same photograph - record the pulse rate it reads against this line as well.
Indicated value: 95 bpm
